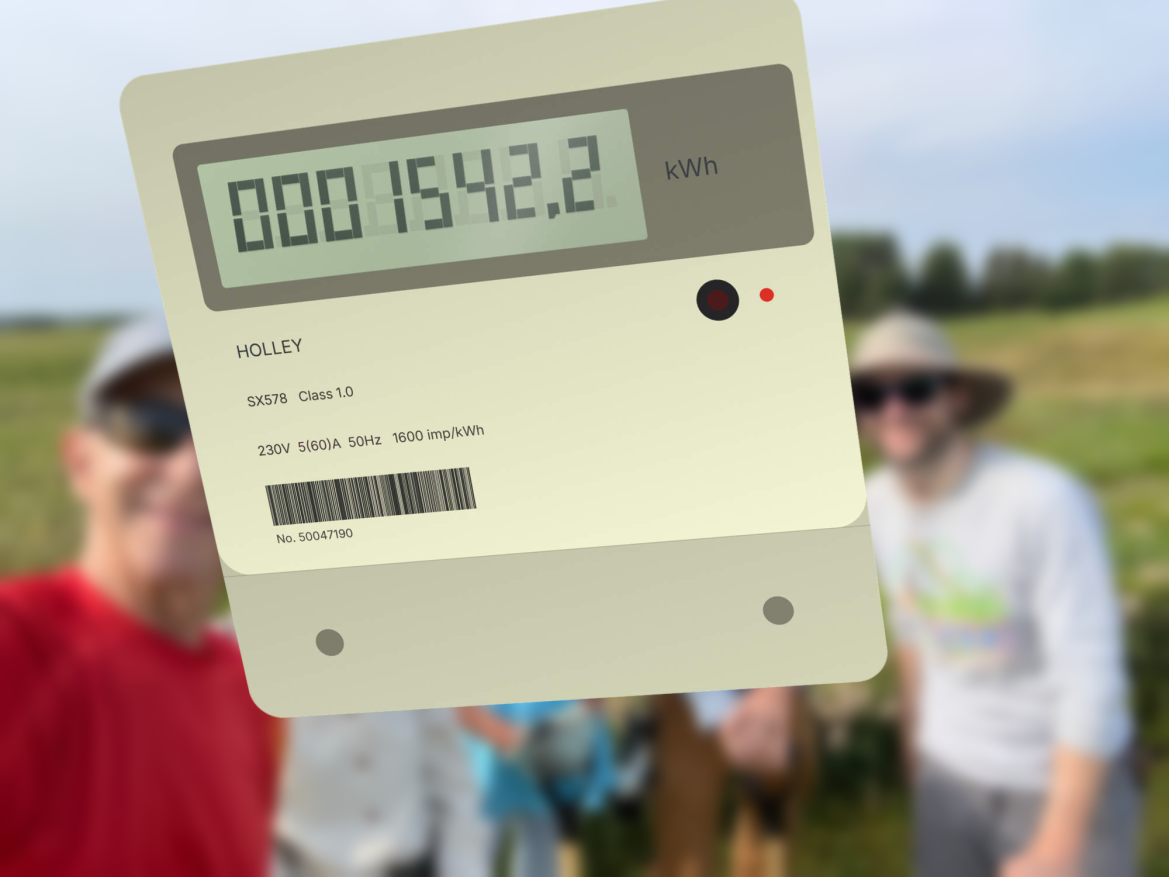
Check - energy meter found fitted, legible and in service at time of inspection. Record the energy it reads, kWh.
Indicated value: 1542.2 kWh
